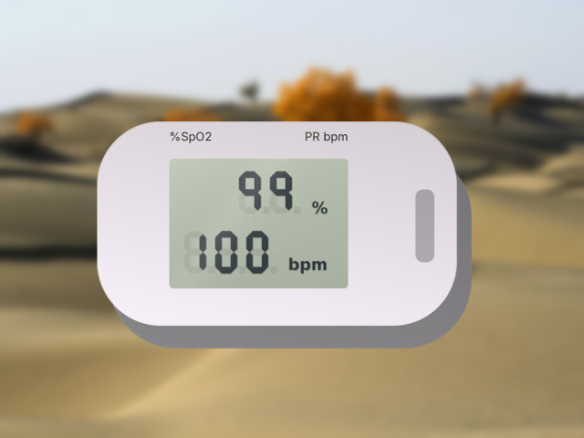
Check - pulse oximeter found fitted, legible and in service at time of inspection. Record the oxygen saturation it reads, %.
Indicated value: 99 %
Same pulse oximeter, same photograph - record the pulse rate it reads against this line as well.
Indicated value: 100 bpm
